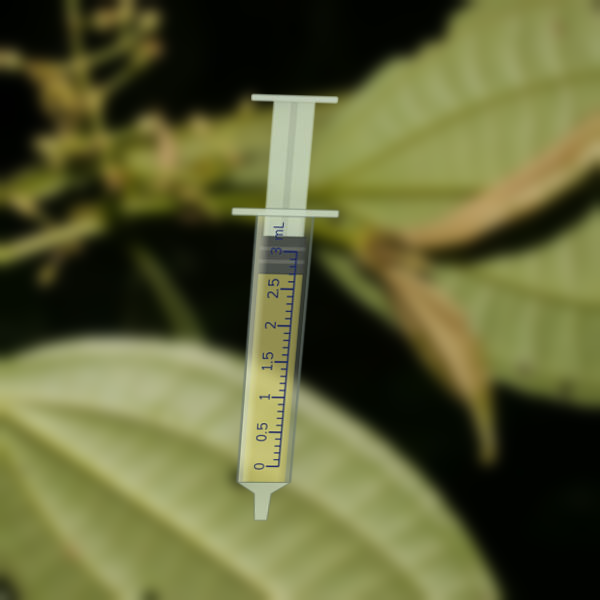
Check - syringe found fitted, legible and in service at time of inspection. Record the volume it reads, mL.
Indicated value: 2.7 mL
